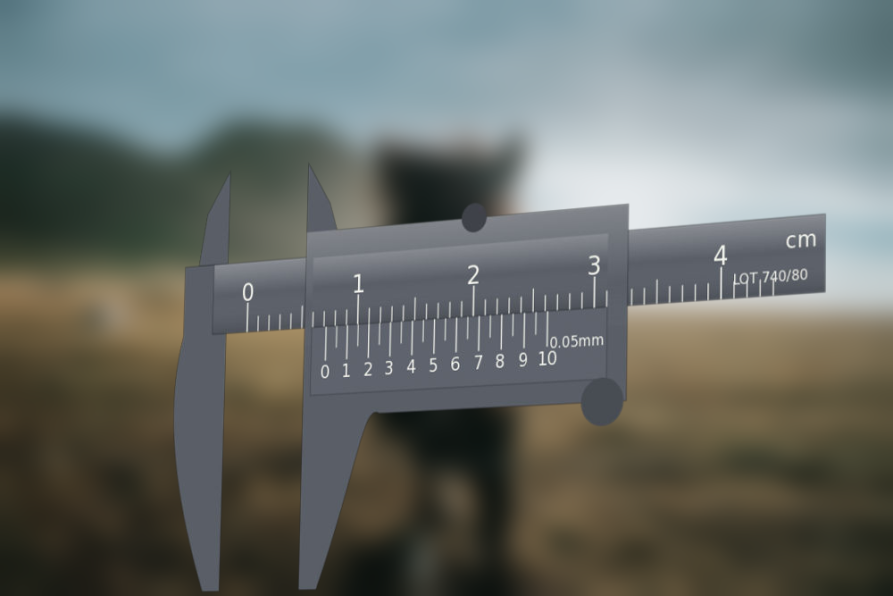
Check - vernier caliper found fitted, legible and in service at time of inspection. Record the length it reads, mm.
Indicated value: 7.2 mm
